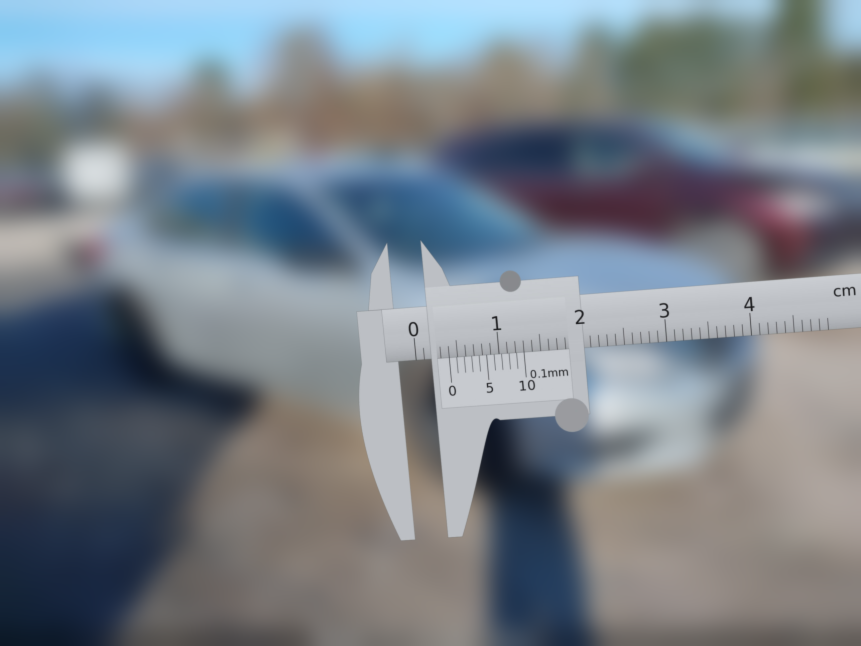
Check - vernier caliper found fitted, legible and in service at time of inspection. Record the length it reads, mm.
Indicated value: 4.0 mm
